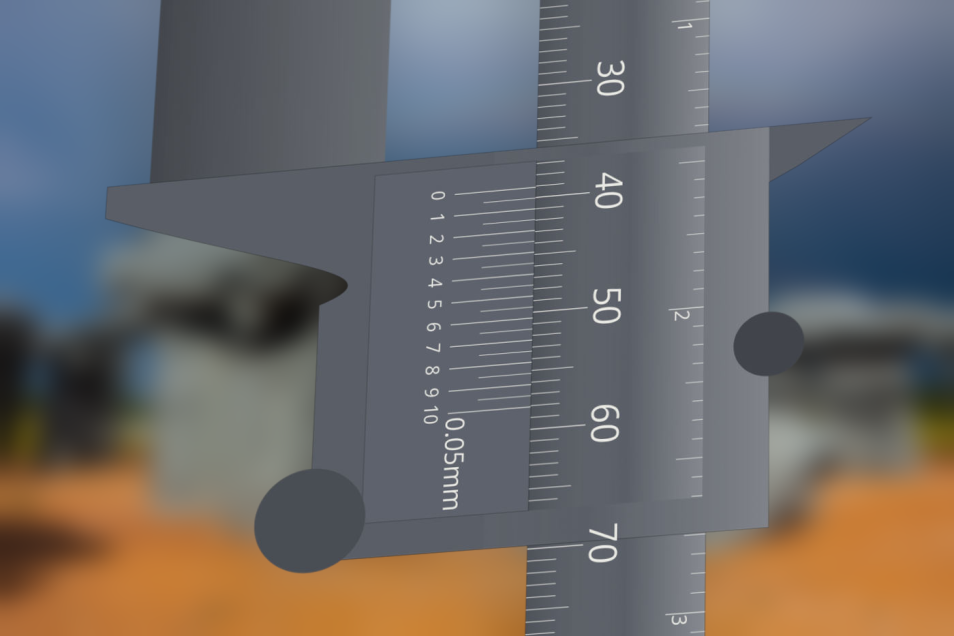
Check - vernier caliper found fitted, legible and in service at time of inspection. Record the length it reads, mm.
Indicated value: 39.1 mm
